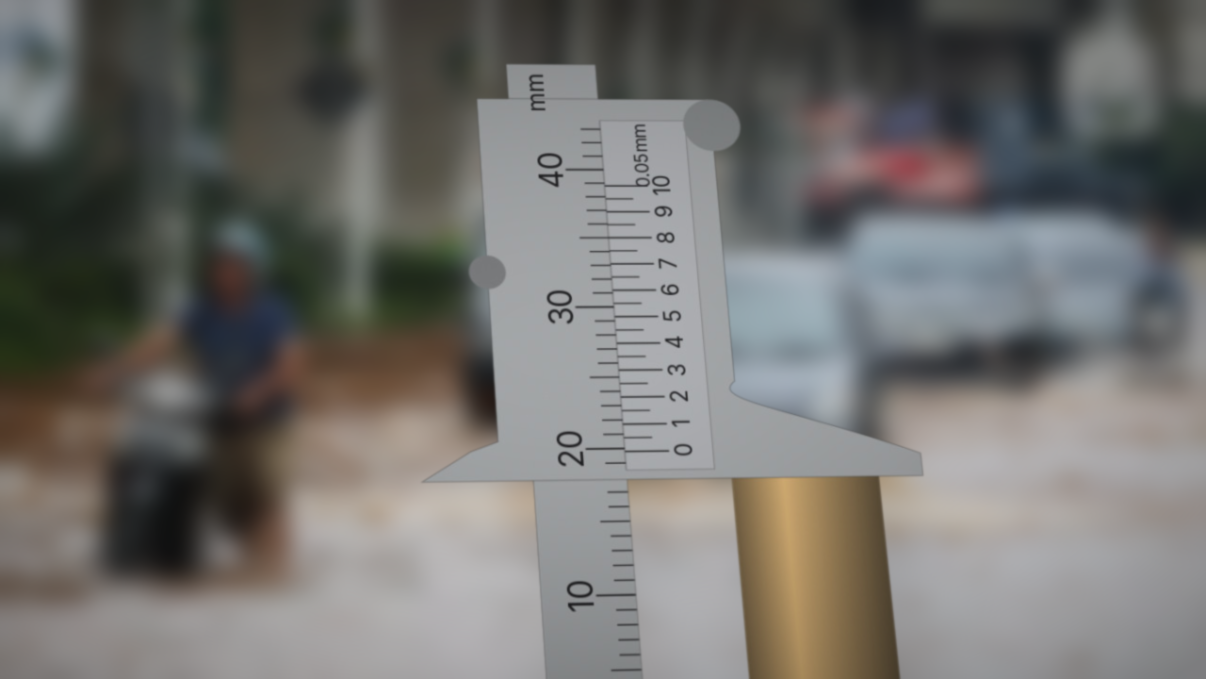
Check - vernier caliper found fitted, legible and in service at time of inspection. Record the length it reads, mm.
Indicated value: 19.8 mm
